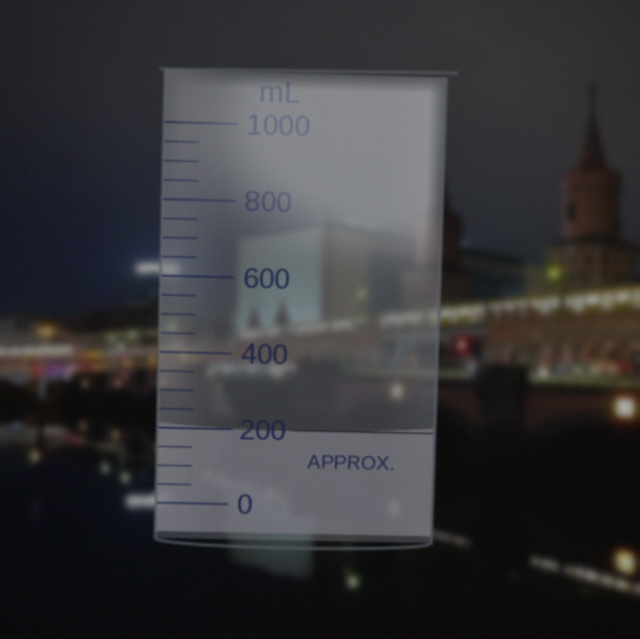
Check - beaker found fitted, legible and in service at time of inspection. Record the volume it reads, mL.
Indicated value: 200 mL
